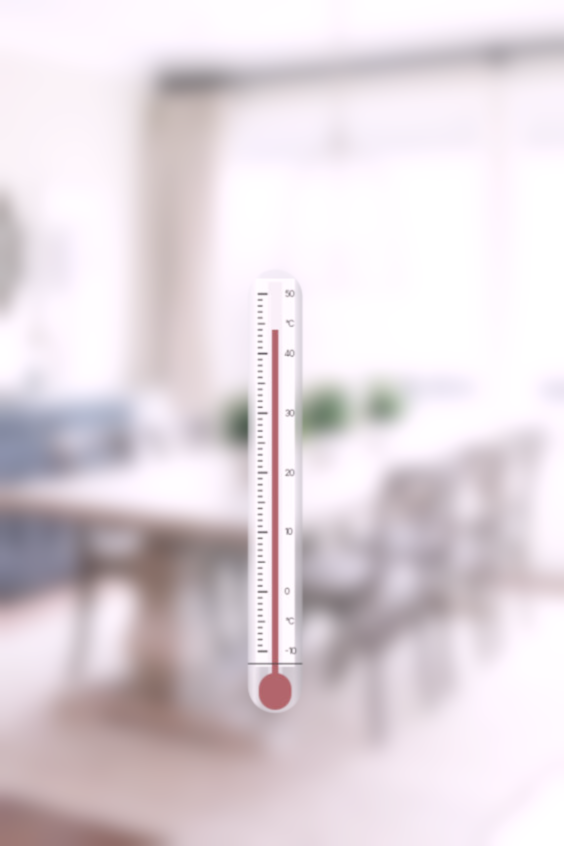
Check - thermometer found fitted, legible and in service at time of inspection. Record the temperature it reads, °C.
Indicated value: 44 °C
